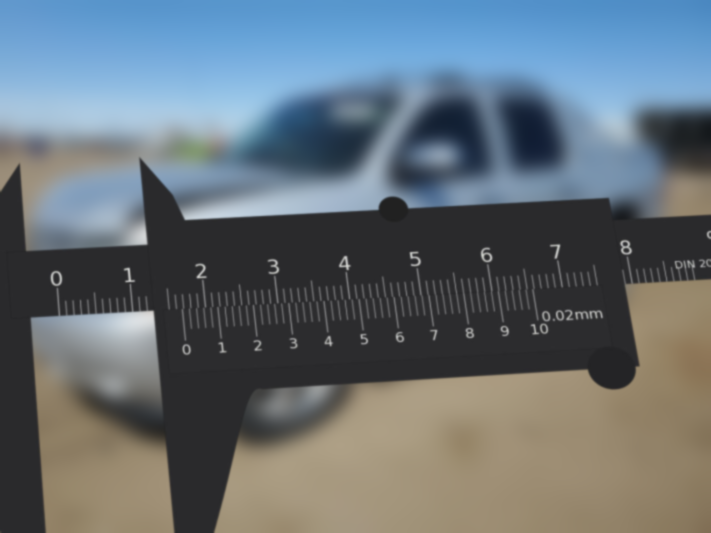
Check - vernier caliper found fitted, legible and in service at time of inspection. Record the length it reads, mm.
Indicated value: 16.8 mm
